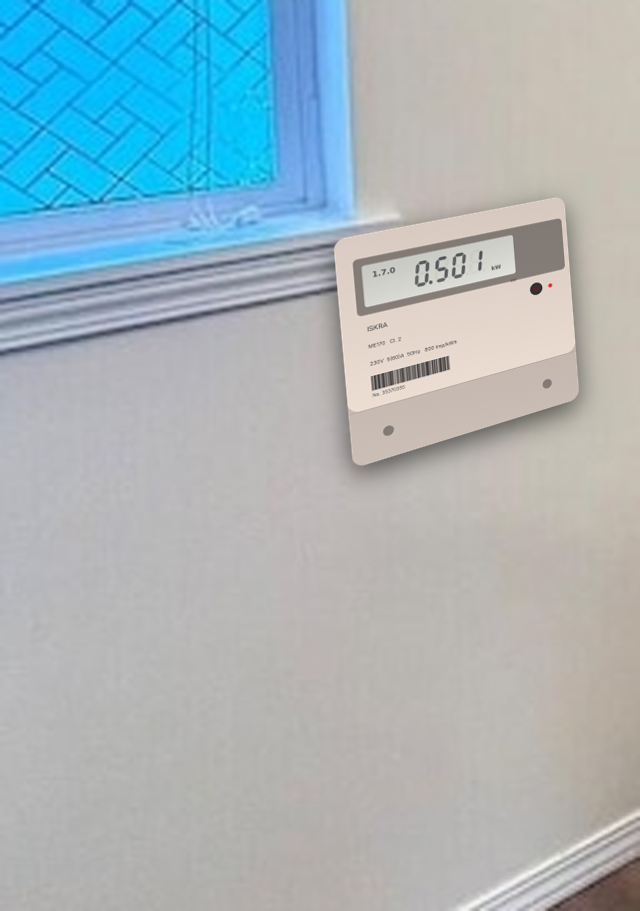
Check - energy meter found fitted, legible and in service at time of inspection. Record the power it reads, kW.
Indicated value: 0.501 kW
